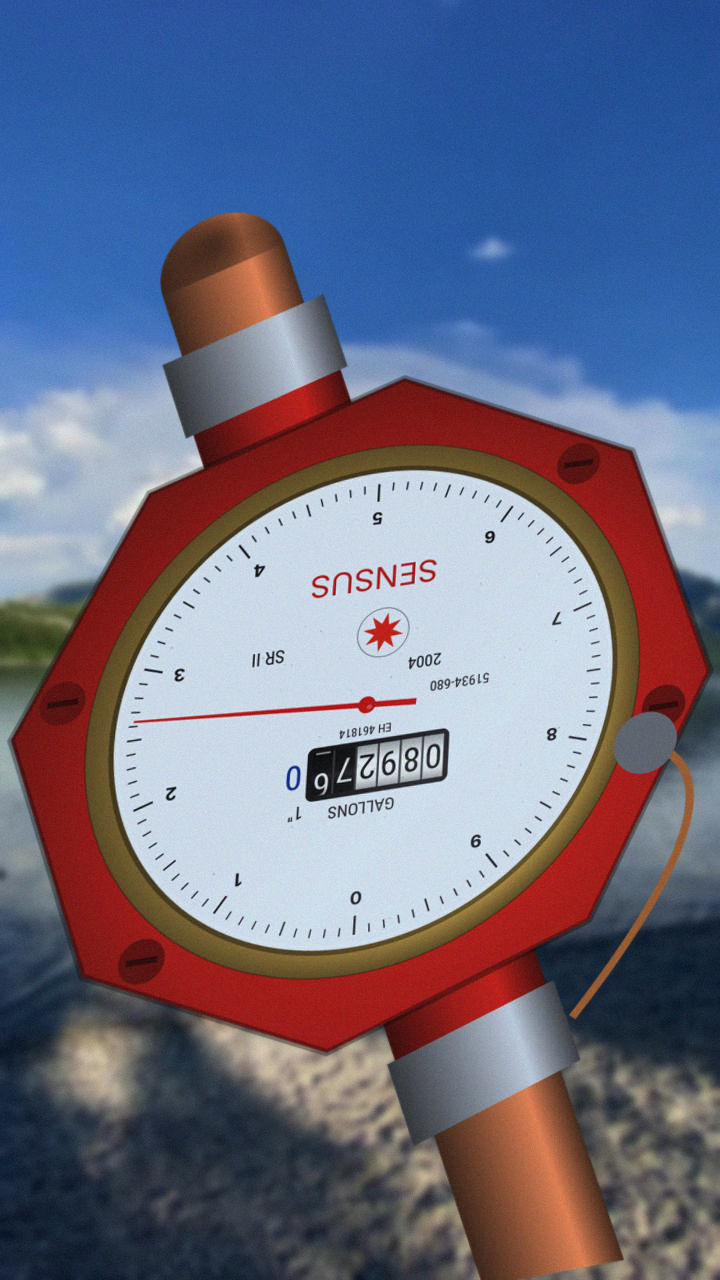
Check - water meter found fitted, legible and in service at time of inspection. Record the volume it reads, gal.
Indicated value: 892762.6 gal
